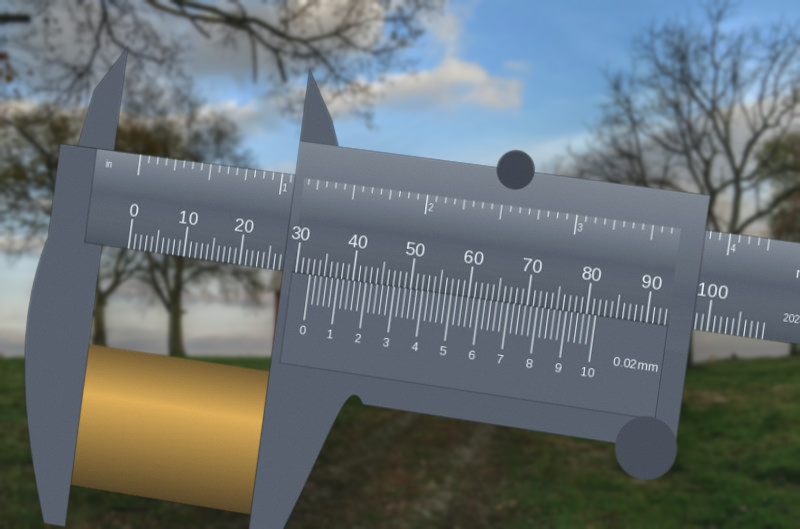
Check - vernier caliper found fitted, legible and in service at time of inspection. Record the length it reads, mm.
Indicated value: 32.5 mm
